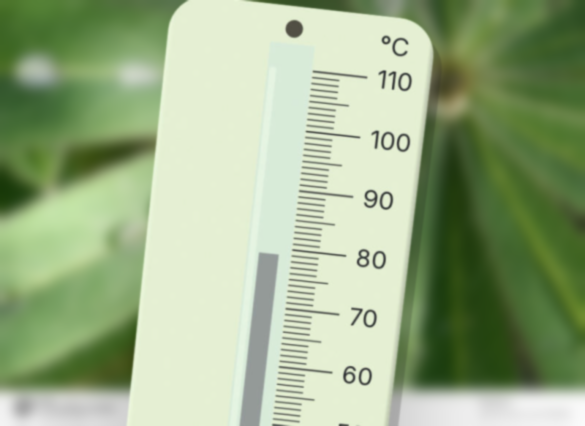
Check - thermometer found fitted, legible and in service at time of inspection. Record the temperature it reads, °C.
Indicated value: 79 °C
